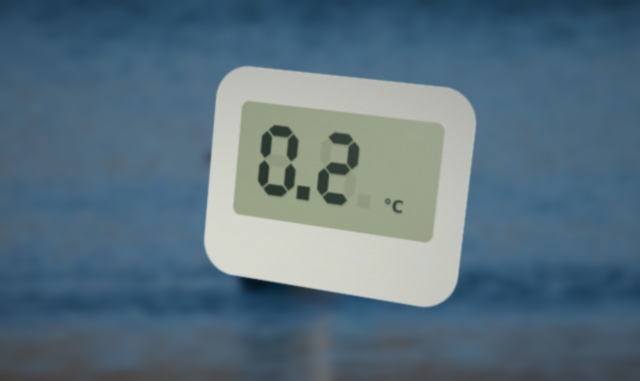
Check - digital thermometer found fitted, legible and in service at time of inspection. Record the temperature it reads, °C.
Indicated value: 0.2 °C
